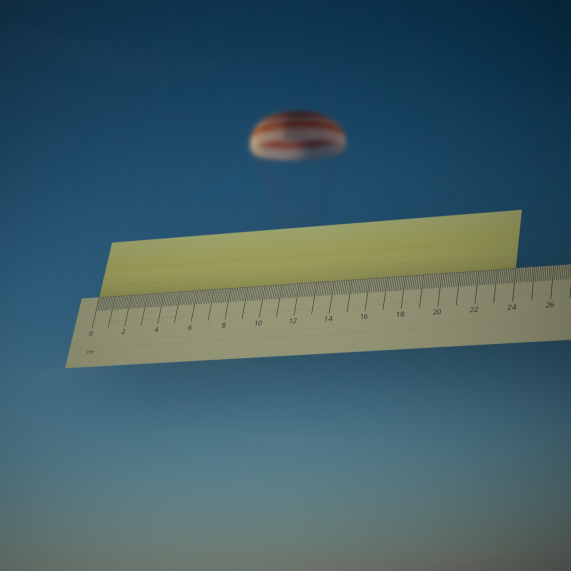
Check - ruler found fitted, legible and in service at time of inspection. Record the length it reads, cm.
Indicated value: 24 cm
